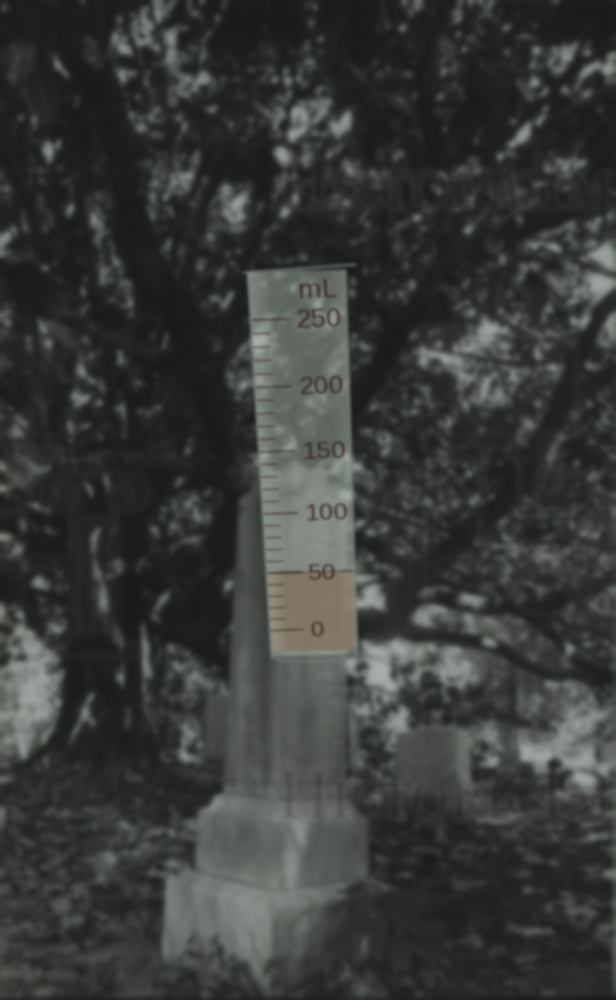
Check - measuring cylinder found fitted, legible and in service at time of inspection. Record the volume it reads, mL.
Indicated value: 50 mL
